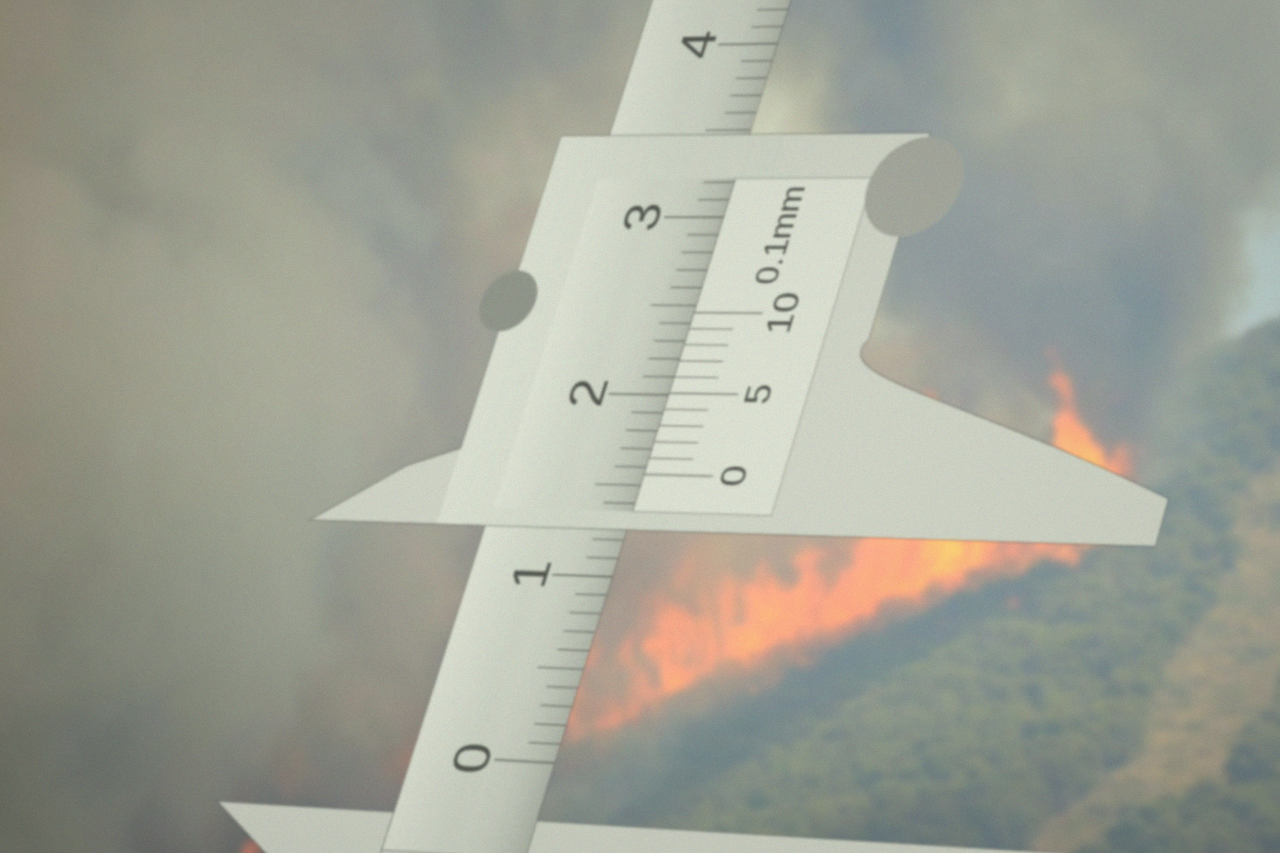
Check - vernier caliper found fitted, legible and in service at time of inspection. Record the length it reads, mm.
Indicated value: 15.6 mm
